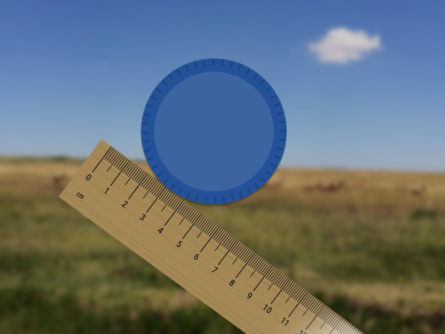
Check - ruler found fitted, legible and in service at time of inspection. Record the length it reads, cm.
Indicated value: 6.5 cm
